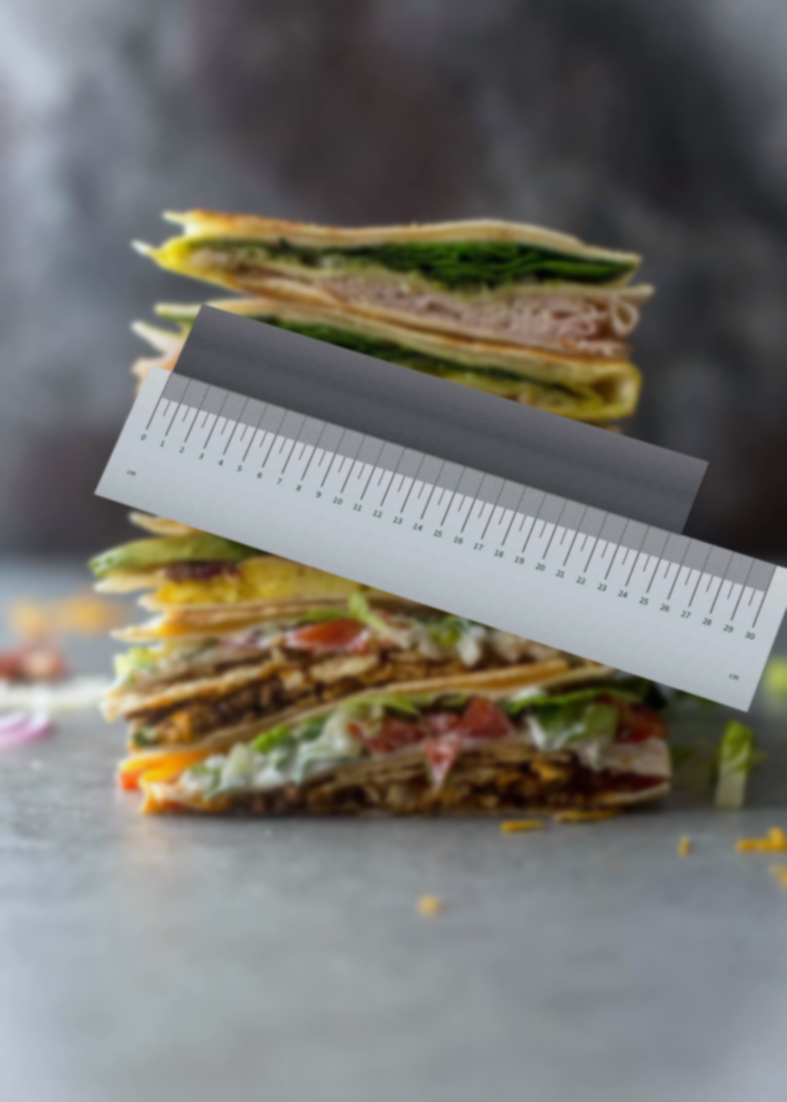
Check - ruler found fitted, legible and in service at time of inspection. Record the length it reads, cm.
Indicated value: 25.5 cm
